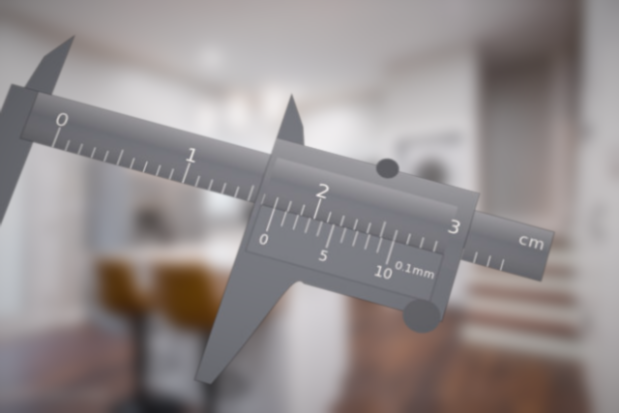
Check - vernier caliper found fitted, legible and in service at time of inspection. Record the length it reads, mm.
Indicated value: 17.0 mm
